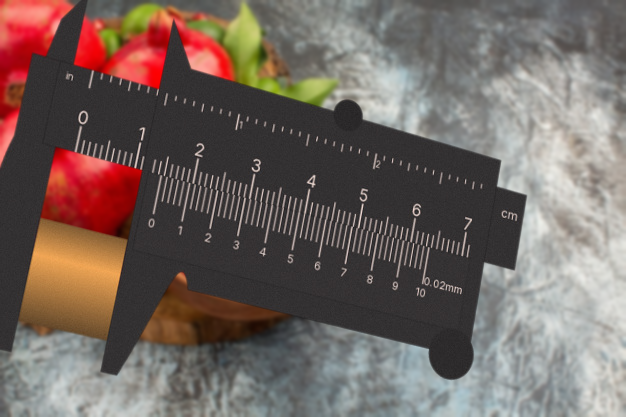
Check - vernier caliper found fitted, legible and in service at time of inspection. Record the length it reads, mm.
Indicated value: 14.5 mm
